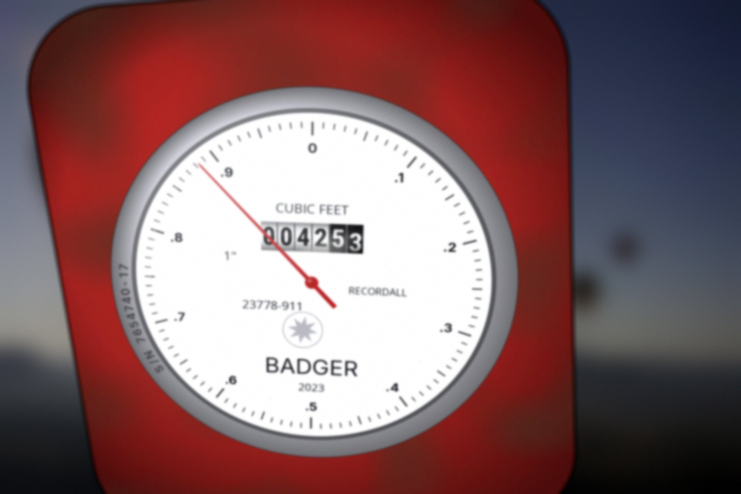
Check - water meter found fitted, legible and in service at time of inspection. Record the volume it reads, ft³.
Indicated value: 4252.88 ft³
